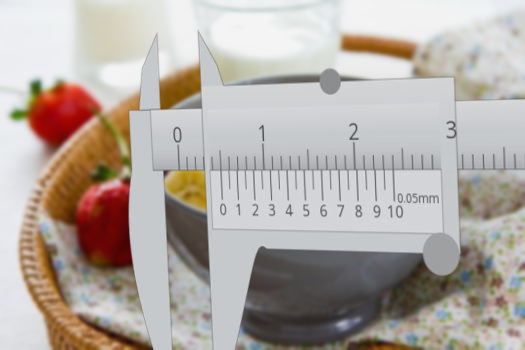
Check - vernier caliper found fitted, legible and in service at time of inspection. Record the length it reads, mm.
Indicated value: 5.0 mm
